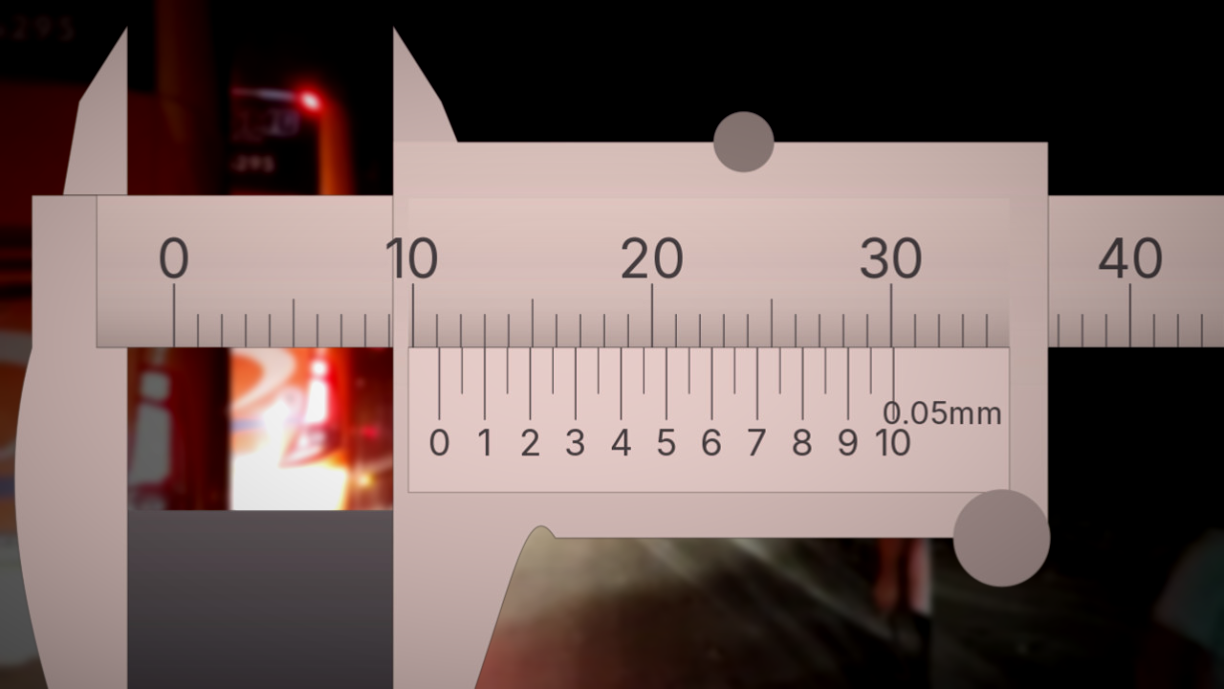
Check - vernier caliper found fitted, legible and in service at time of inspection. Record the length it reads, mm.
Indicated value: 11.10 mm
